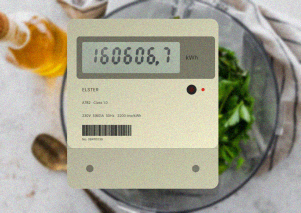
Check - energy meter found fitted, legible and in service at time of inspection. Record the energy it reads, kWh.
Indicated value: 160606.7 kWh
